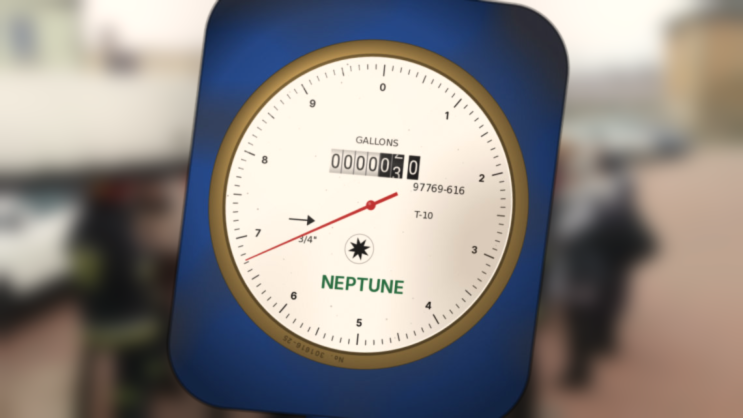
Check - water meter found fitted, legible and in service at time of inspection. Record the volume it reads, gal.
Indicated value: 26.7 gal
